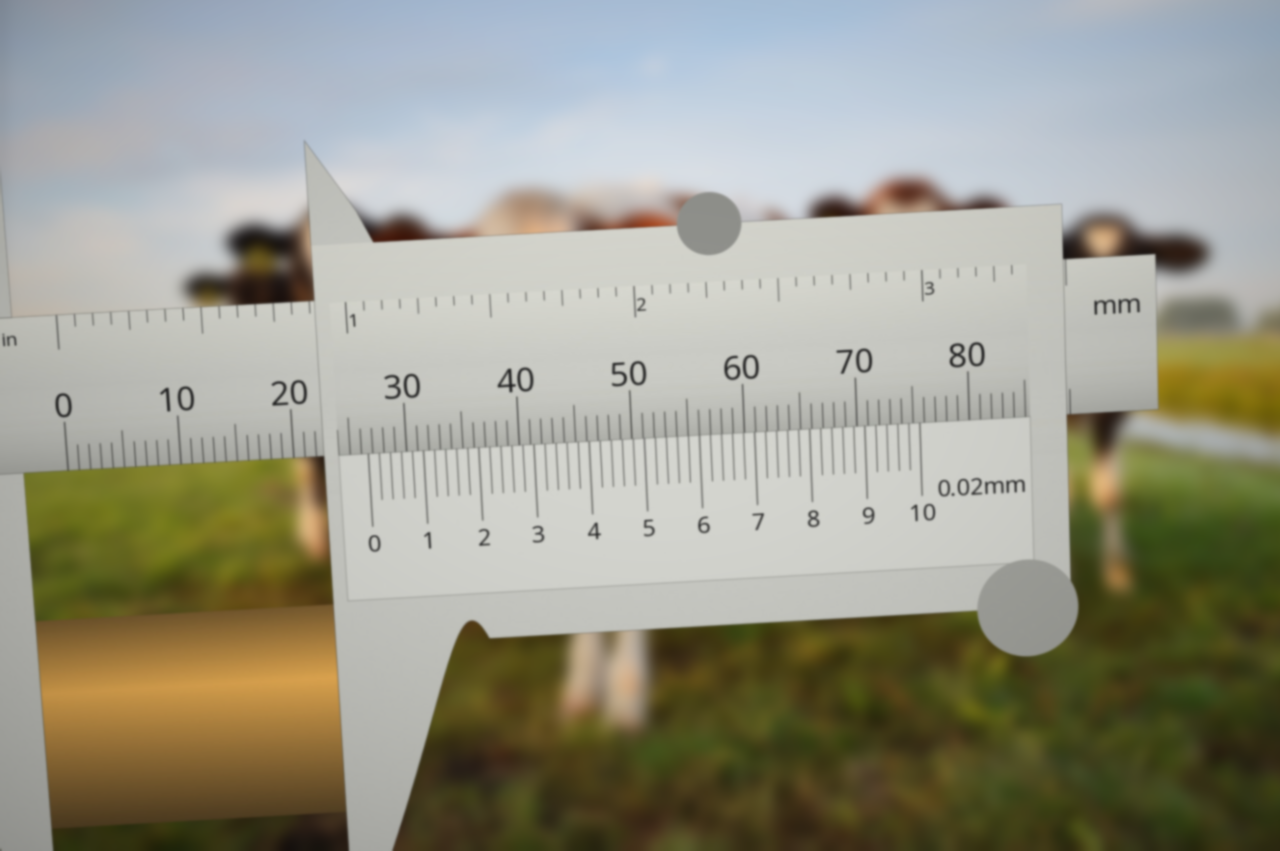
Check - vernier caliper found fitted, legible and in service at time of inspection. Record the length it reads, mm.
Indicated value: 26.6 mm
